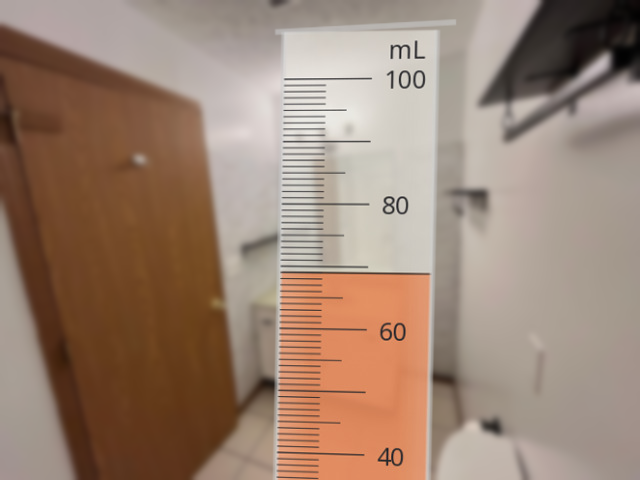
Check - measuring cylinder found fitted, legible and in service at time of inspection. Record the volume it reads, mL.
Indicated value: 69 mL
